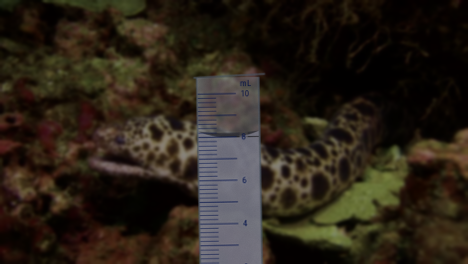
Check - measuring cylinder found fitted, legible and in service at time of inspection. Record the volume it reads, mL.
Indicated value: 8 mL
